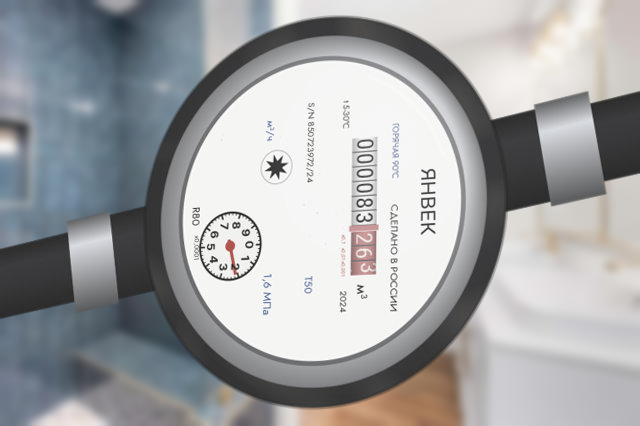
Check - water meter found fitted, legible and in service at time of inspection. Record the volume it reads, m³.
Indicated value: 83.2632 m³
